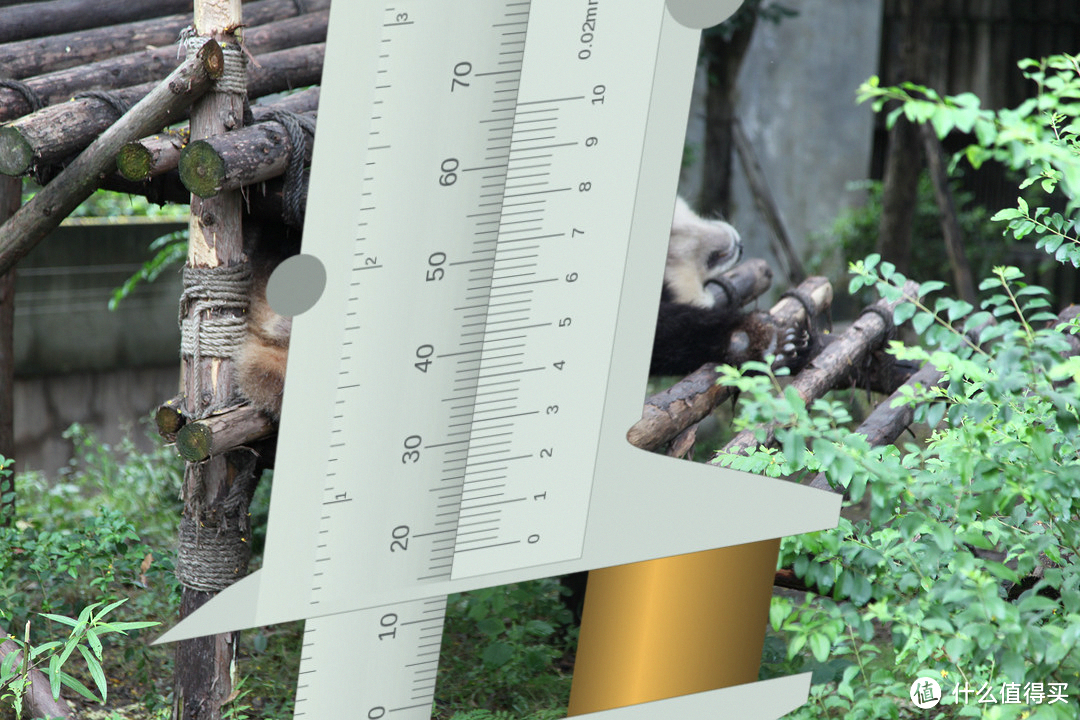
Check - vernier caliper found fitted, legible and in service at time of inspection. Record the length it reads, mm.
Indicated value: 17.4 mm
